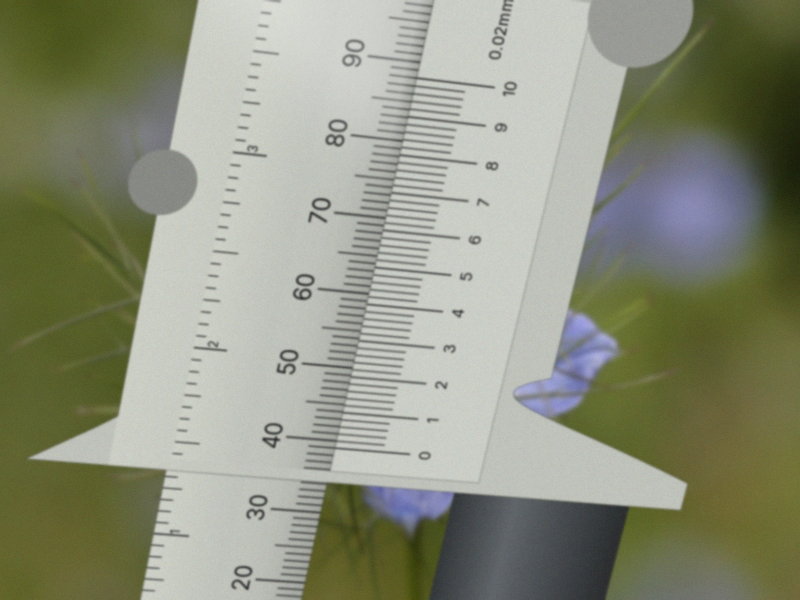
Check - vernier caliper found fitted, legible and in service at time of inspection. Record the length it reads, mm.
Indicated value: 39.0 mm
